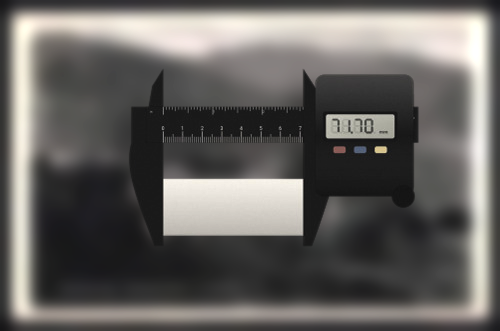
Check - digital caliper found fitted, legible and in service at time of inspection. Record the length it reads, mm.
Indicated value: 71.70 mm
